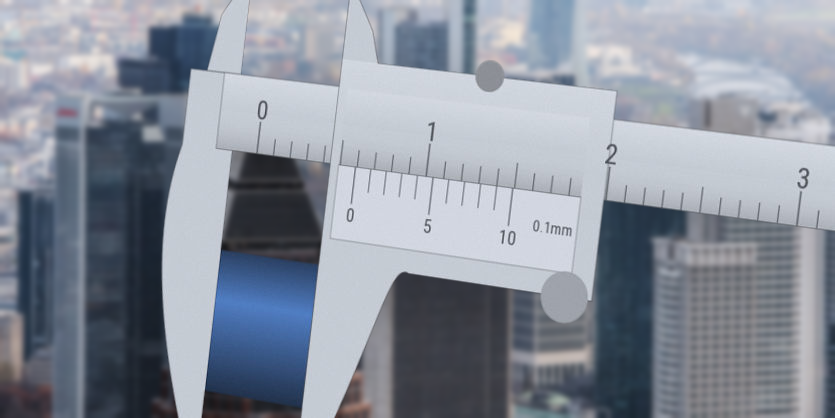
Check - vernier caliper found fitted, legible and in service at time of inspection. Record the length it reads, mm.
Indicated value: 5.9 mm
